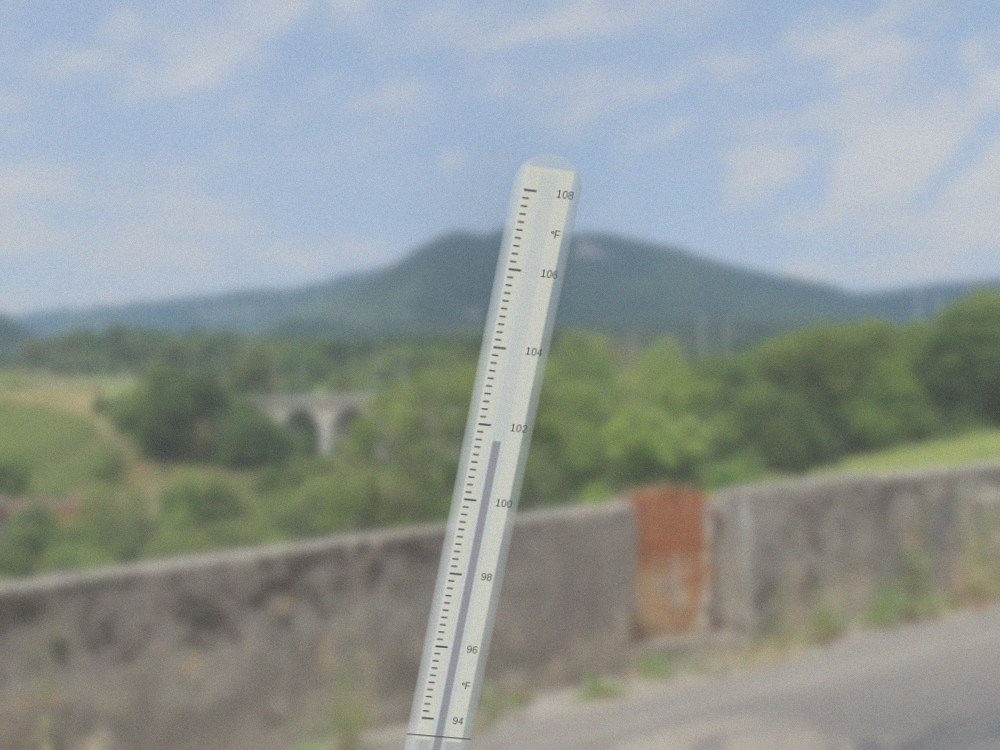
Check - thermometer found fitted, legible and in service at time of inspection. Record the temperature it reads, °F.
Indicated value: 101.6 °F
